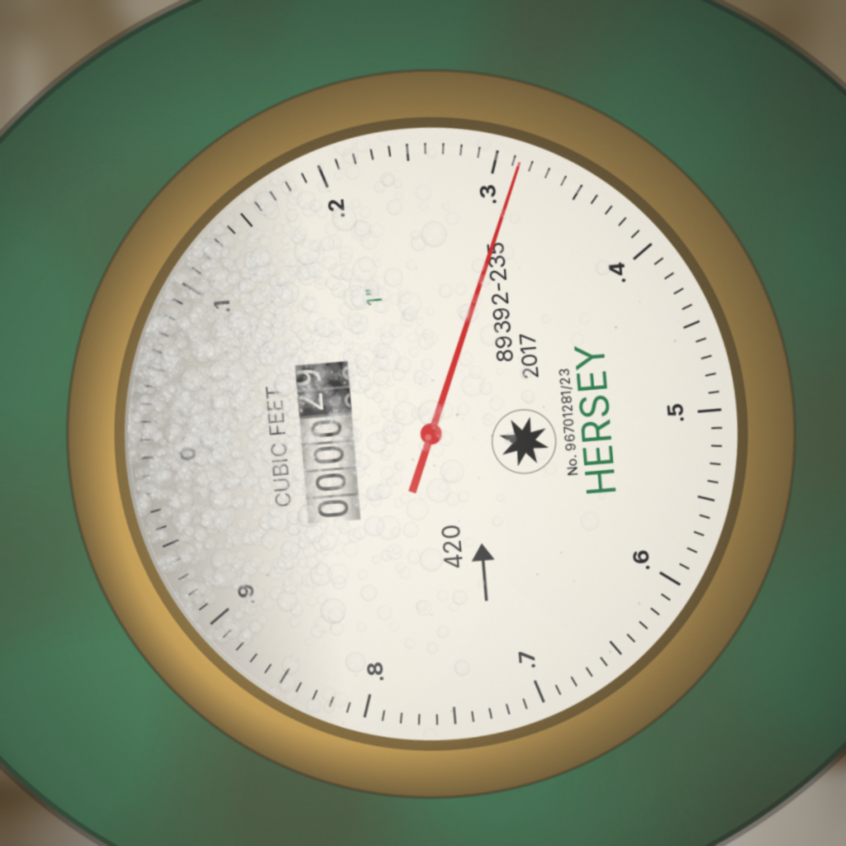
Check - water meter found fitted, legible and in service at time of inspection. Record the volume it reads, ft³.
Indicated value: 29.31 ft³
